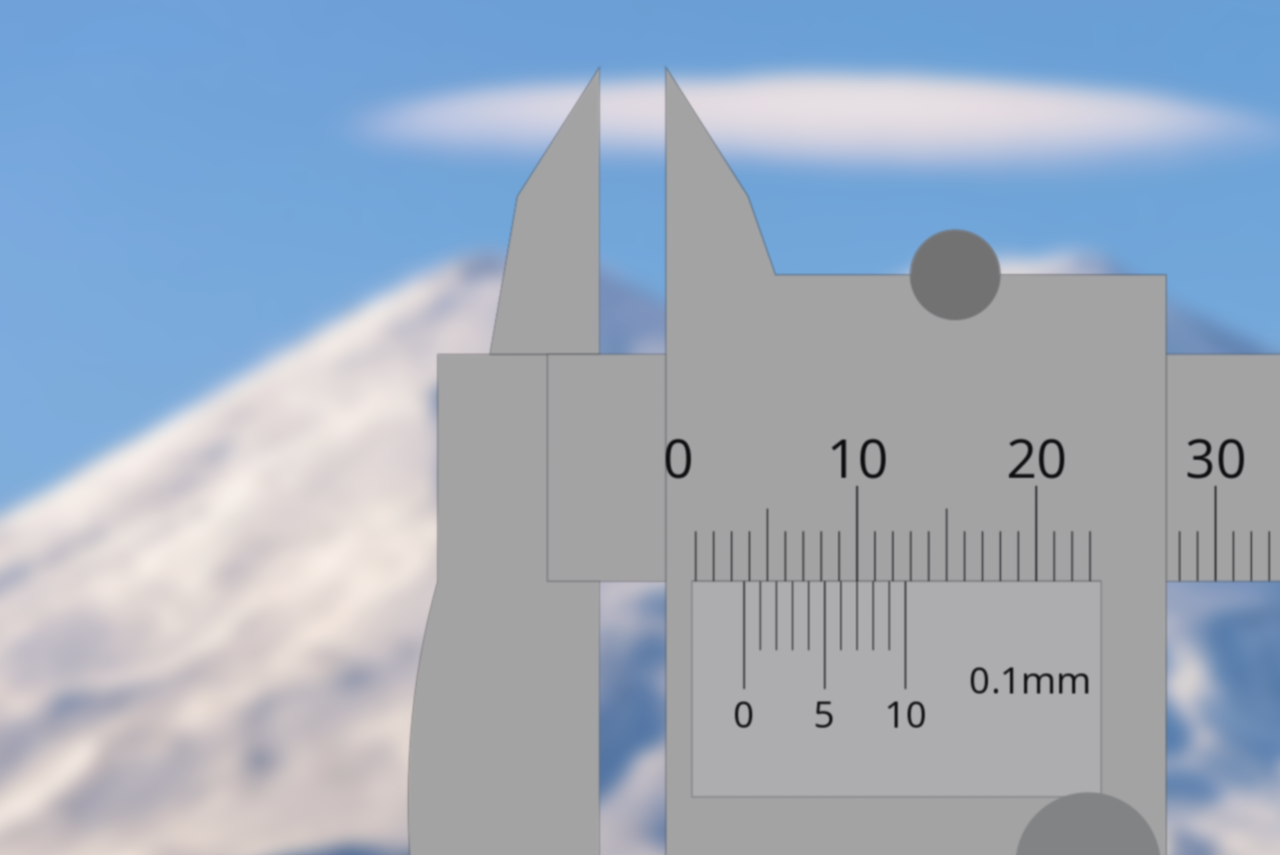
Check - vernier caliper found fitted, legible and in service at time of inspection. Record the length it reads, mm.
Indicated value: 3.7 mm
